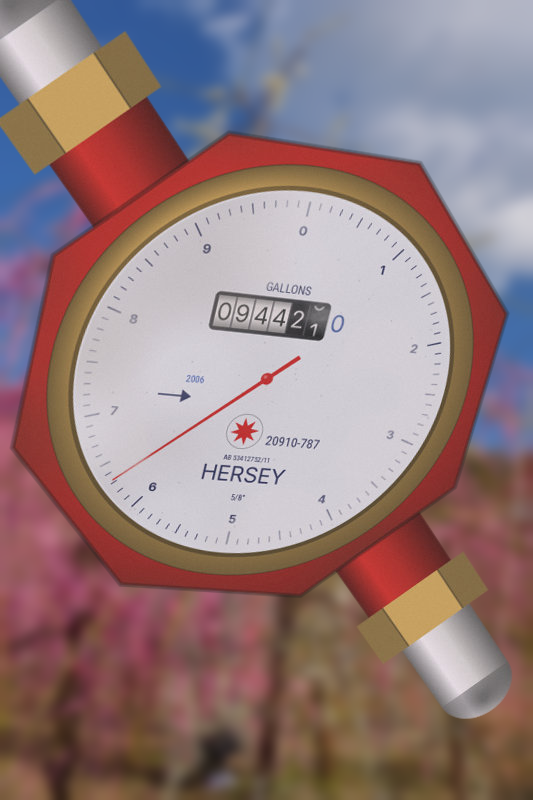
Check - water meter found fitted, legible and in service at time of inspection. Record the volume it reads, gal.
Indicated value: 944206.3 gal
